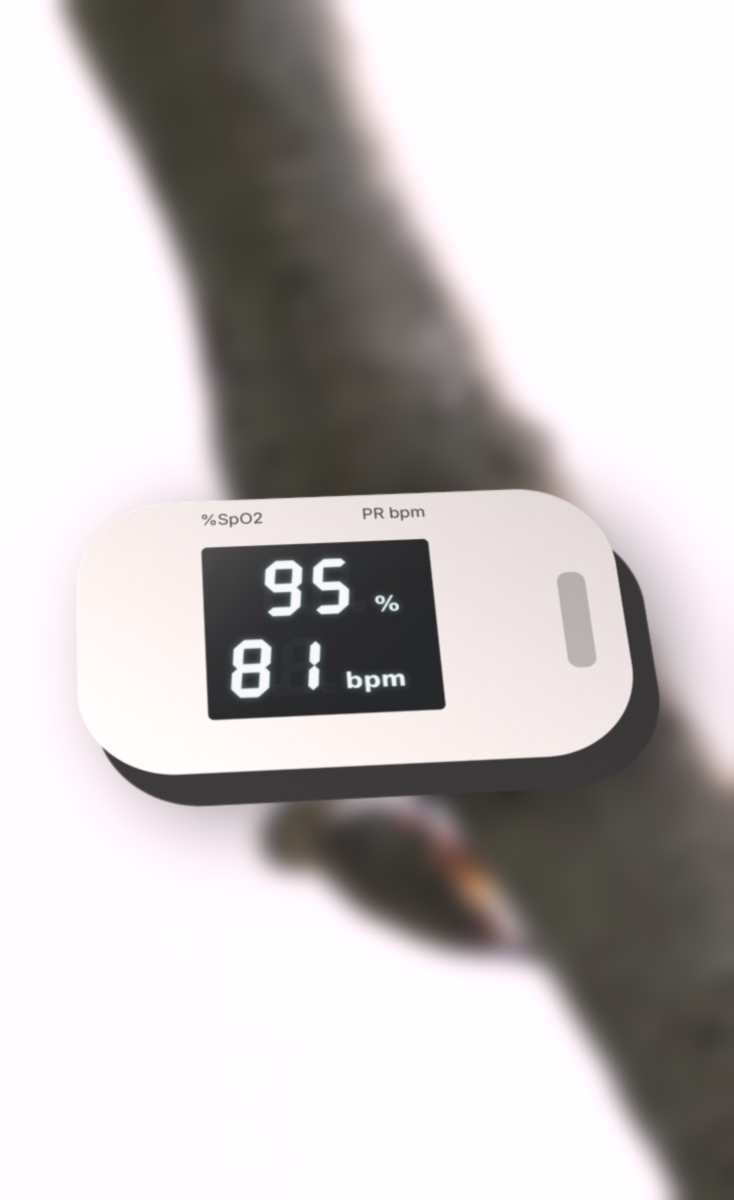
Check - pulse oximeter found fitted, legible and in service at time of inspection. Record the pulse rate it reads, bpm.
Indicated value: 81 bpm
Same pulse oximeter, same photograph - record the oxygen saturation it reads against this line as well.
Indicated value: 95 %
